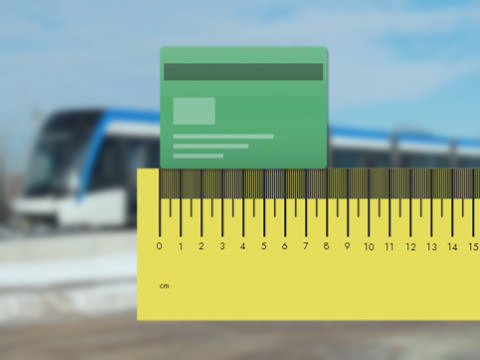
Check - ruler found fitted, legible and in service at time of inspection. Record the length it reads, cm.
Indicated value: 8 cm
